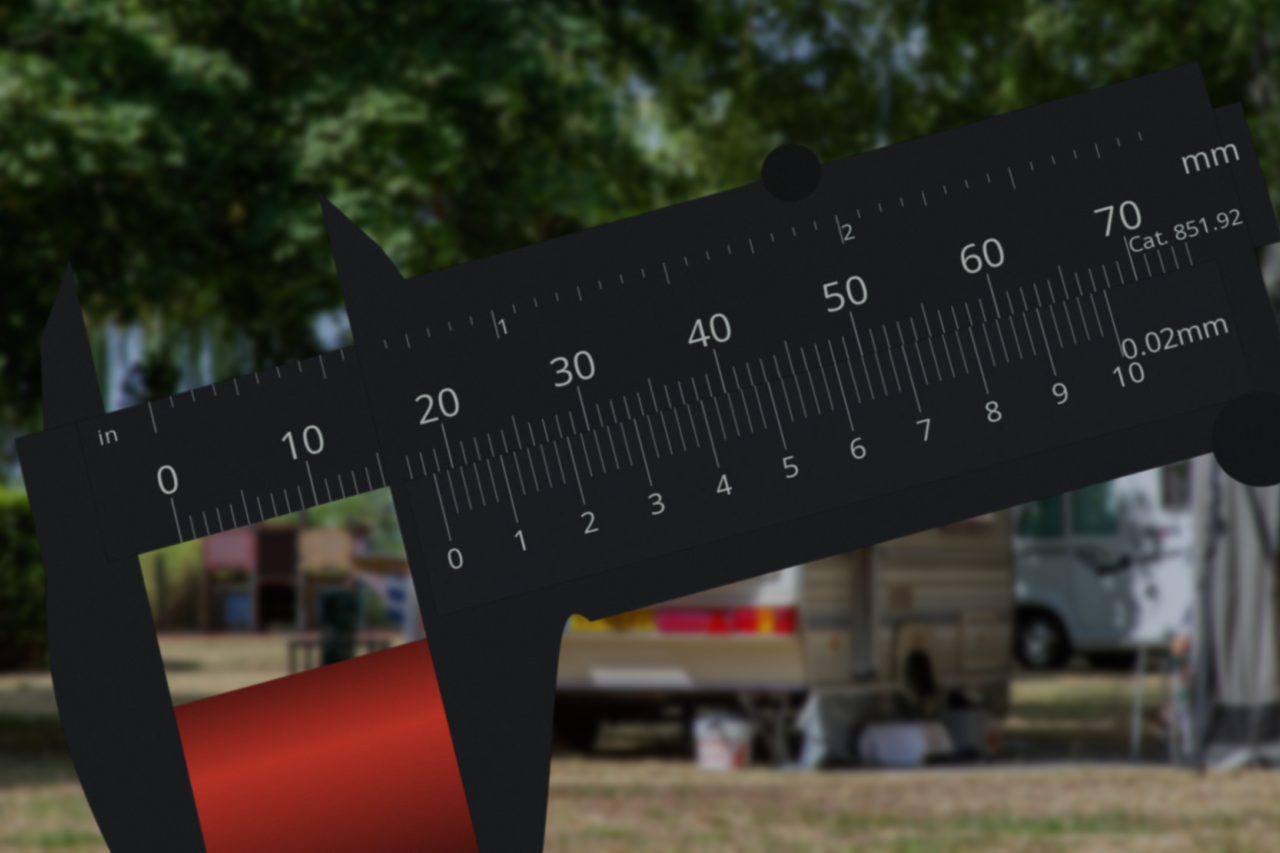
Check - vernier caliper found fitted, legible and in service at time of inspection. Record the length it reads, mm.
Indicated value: 18.6 mm
